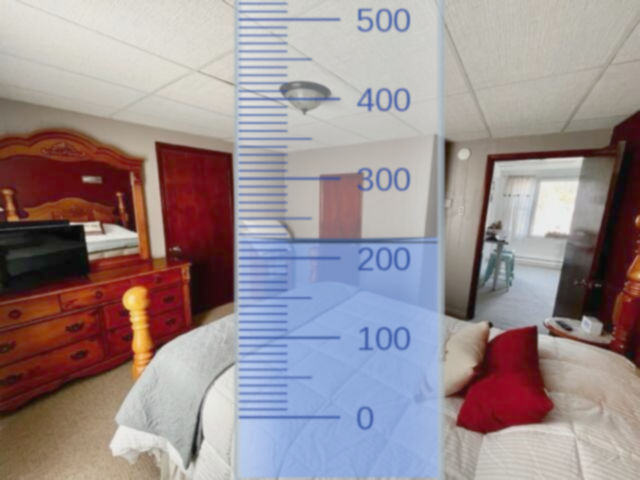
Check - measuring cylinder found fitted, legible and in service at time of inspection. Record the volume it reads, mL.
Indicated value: 220 mL
